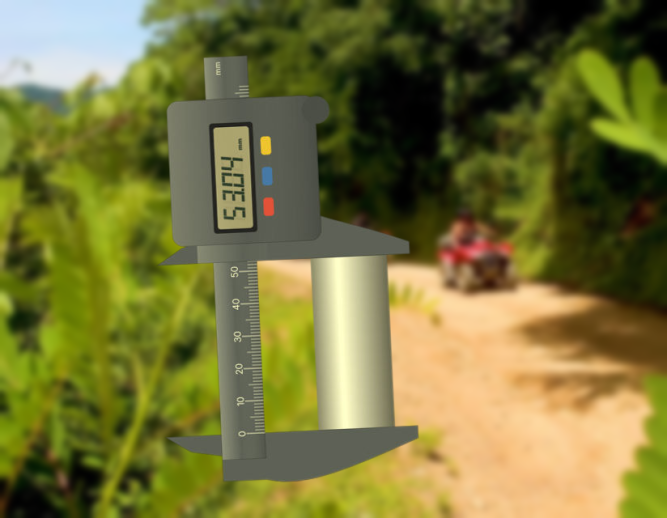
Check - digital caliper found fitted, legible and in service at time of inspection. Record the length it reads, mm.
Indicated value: 53.04 mm
